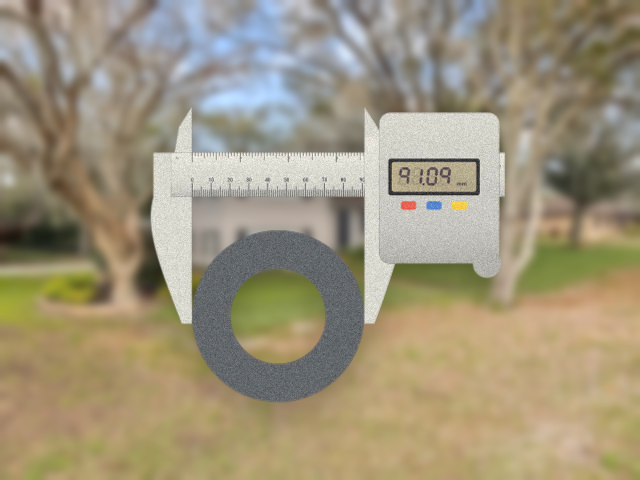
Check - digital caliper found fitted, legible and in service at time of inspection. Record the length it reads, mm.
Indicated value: 91.09 mm
